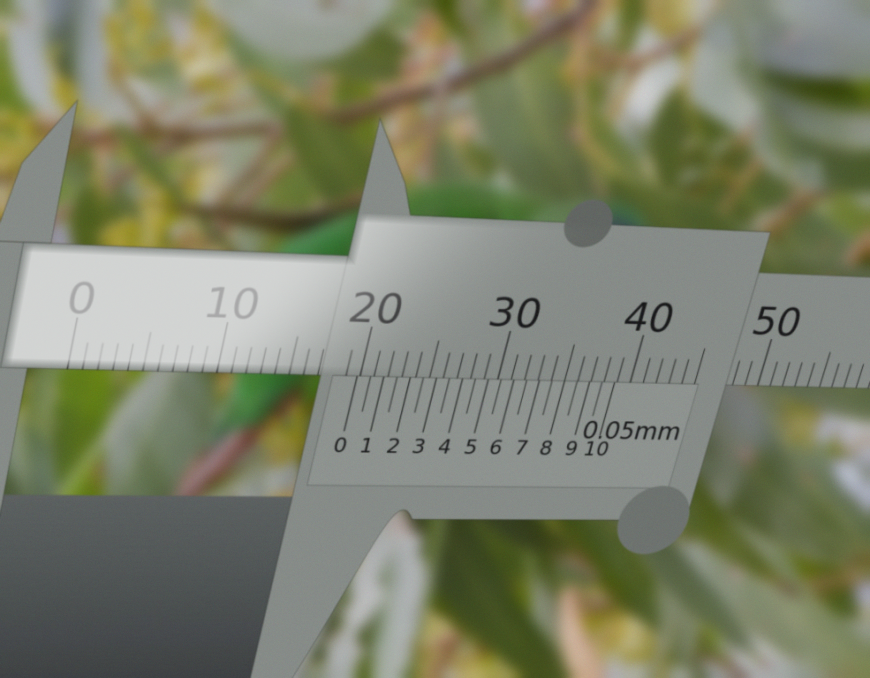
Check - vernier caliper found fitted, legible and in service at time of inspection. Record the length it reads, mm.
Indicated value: 19.8 mm
